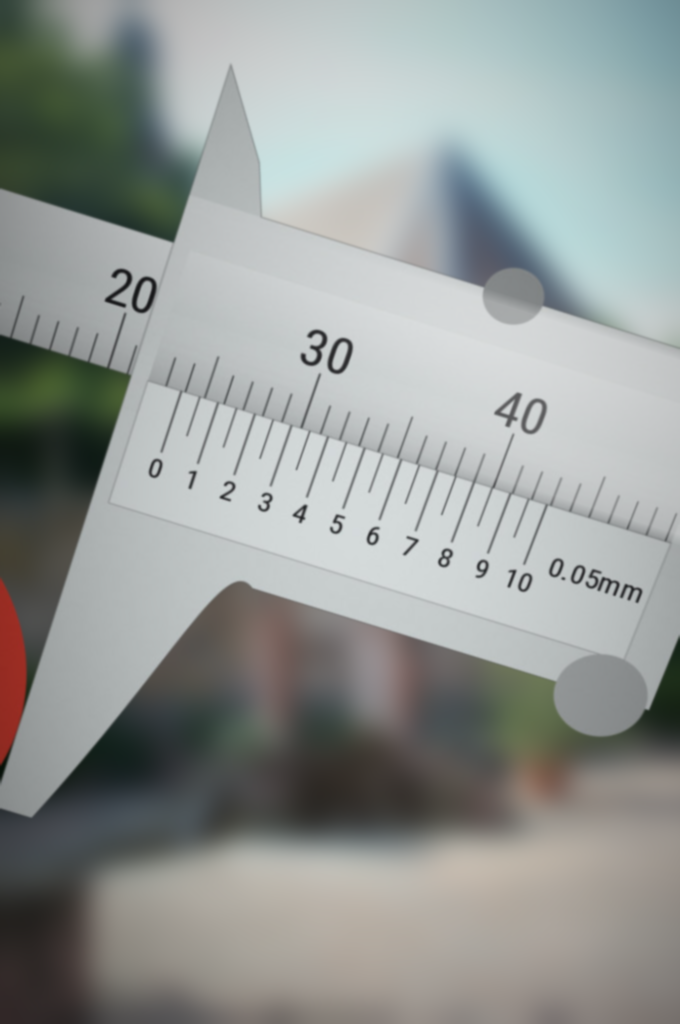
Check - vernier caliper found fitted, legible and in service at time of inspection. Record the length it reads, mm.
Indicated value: 23.8 mm
